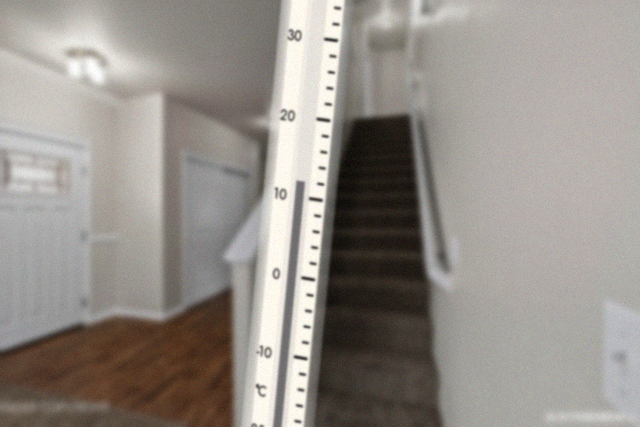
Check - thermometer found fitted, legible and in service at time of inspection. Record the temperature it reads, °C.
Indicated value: 12 °C
